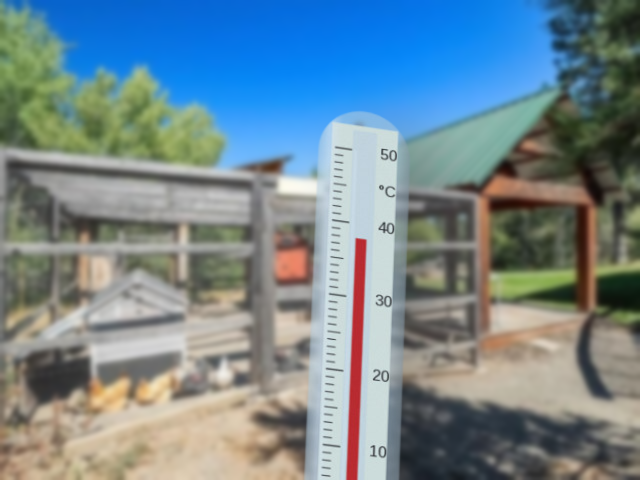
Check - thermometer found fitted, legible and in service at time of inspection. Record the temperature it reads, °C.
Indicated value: 38 °C
